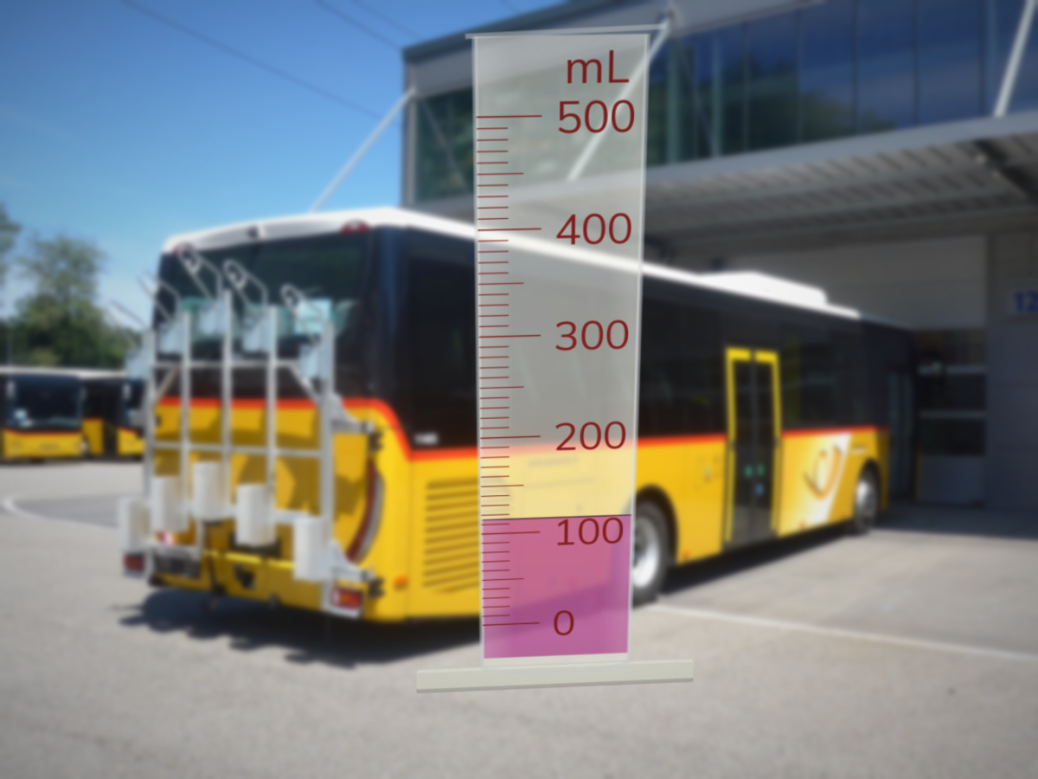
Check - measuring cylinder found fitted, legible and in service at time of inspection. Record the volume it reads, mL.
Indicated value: 115 mL
